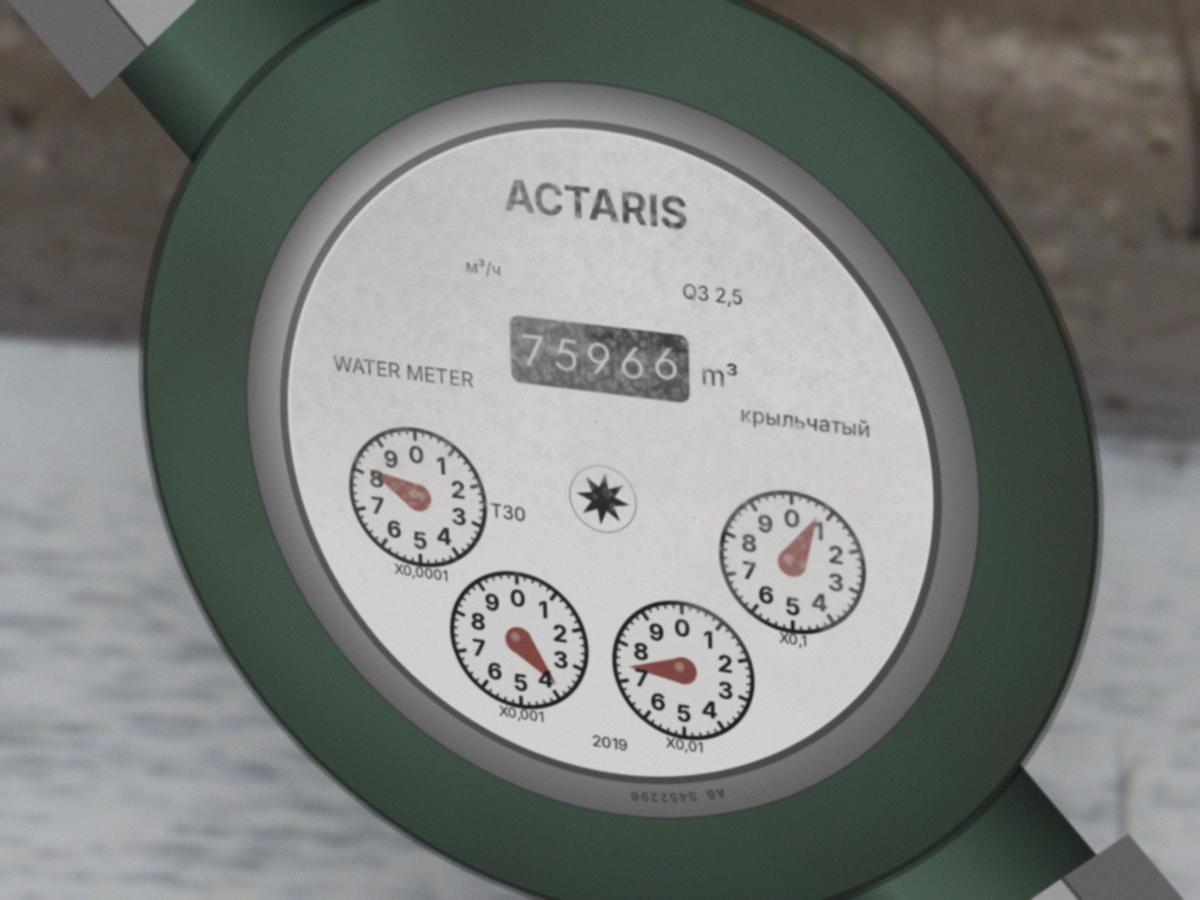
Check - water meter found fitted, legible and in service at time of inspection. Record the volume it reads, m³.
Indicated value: 75966.0738 m³
